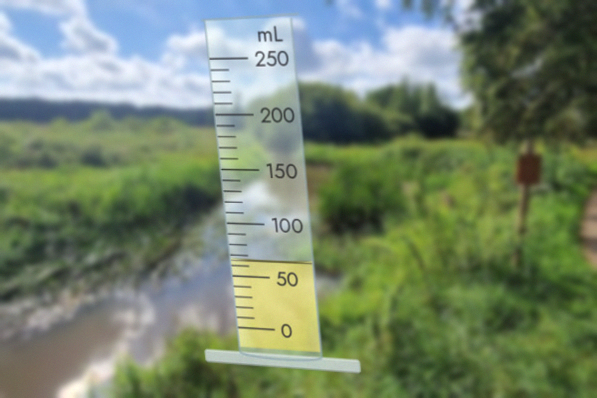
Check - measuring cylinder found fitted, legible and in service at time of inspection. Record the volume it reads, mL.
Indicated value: 65 mL
